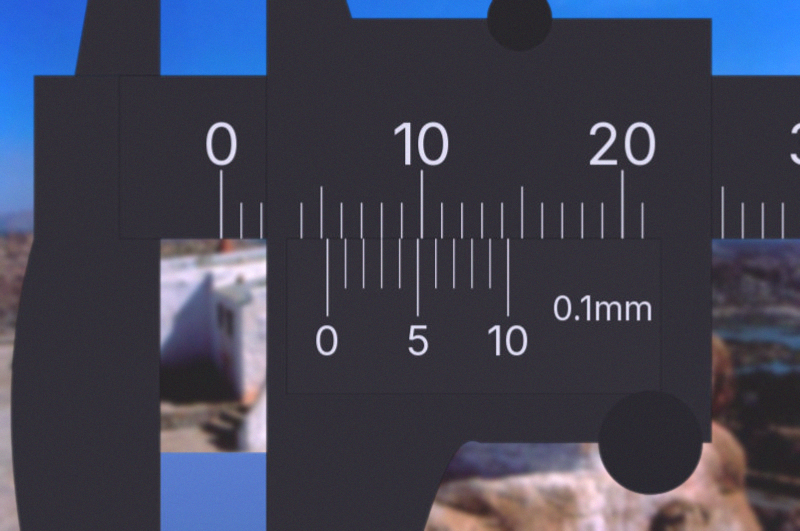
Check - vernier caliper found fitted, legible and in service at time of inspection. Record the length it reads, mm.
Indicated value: 5.3 mm
